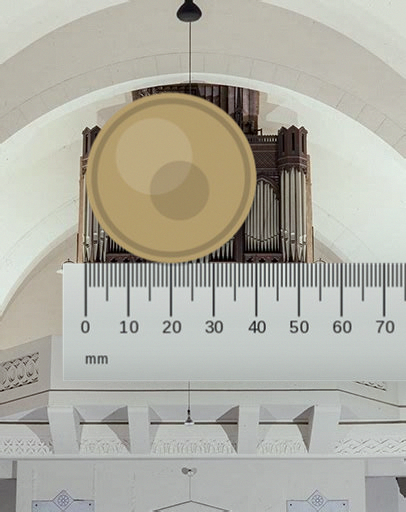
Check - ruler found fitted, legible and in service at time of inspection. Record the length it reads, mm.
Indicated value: 40 mm
